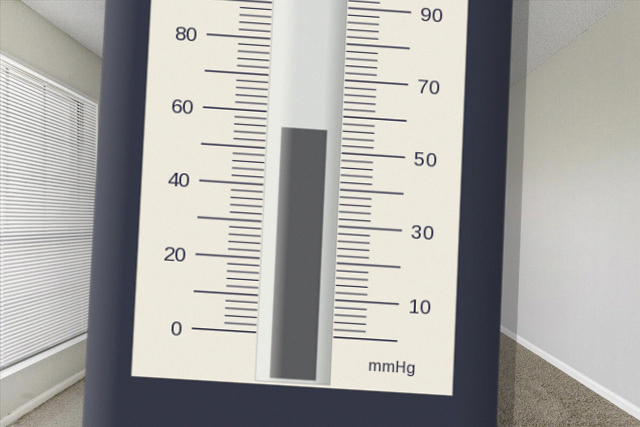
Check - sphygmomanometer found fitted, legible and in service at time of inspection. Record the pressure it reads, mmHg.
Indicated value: 56 mmHg
